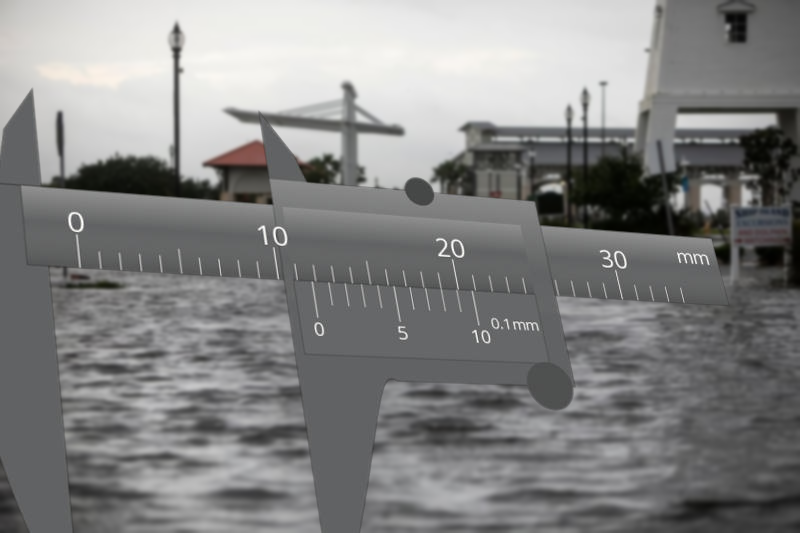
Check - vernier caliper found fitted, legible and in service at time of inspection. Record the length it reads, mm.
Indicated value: 11.8 mm
